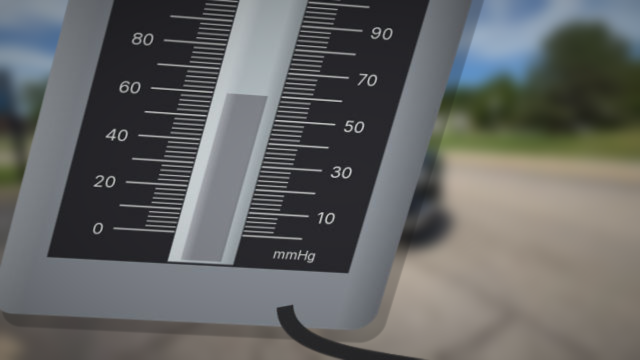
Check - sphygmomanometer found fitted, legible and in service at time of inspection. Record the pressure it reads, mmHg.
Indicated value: 60 mmHg
